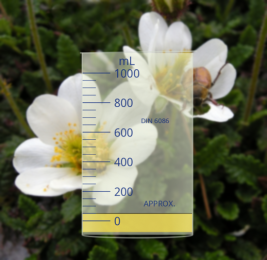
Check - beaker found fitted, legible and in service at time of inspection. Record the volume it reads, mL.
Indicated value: 50 mL
